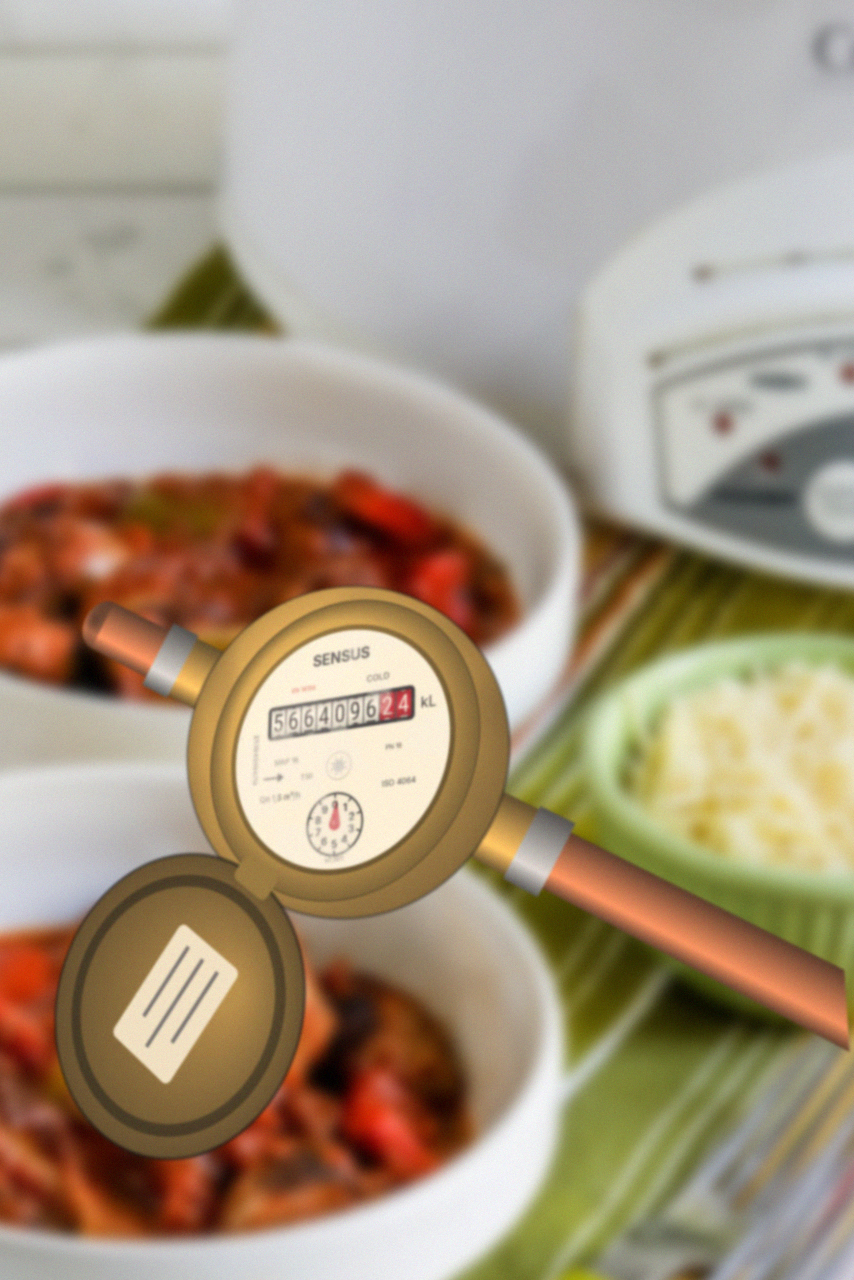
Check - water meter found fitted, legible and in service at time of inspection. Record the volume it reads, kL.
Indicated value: 5664096.240 kL
